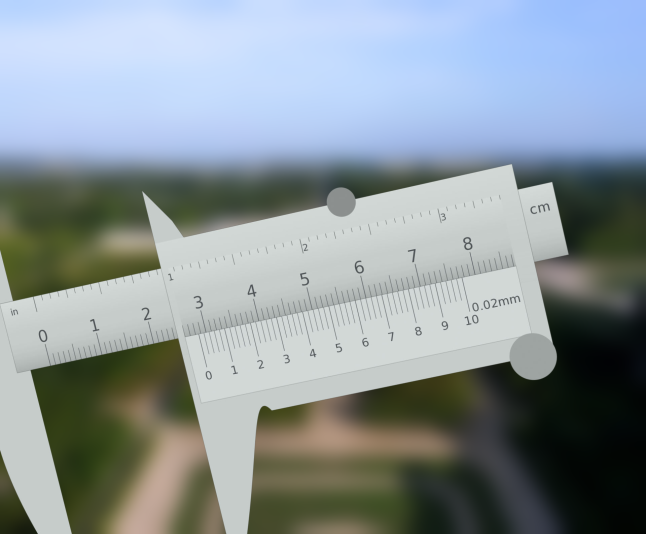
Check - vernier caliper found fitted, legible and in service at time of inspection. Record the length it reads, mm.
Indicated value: 28.6 mm
